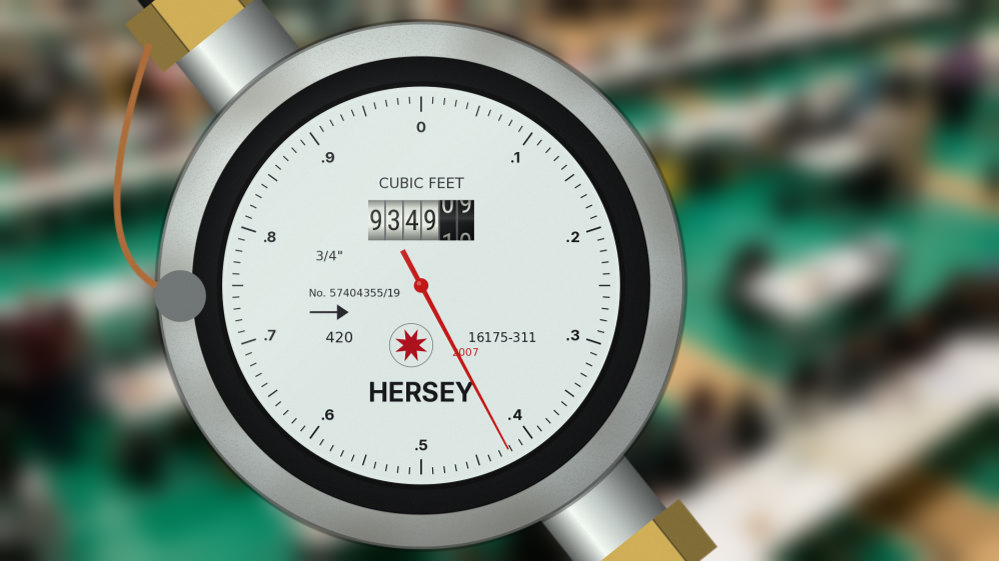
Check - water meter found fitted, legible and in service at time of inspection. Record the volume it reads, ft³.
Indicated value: 934909.42 ft³
